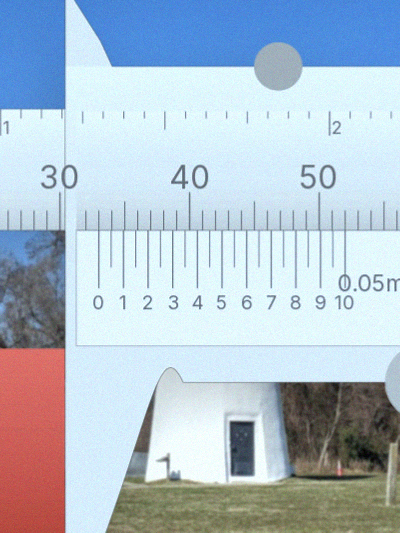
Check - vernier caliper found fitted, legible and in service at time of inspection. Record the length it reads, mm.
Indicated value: 33.0 mm
